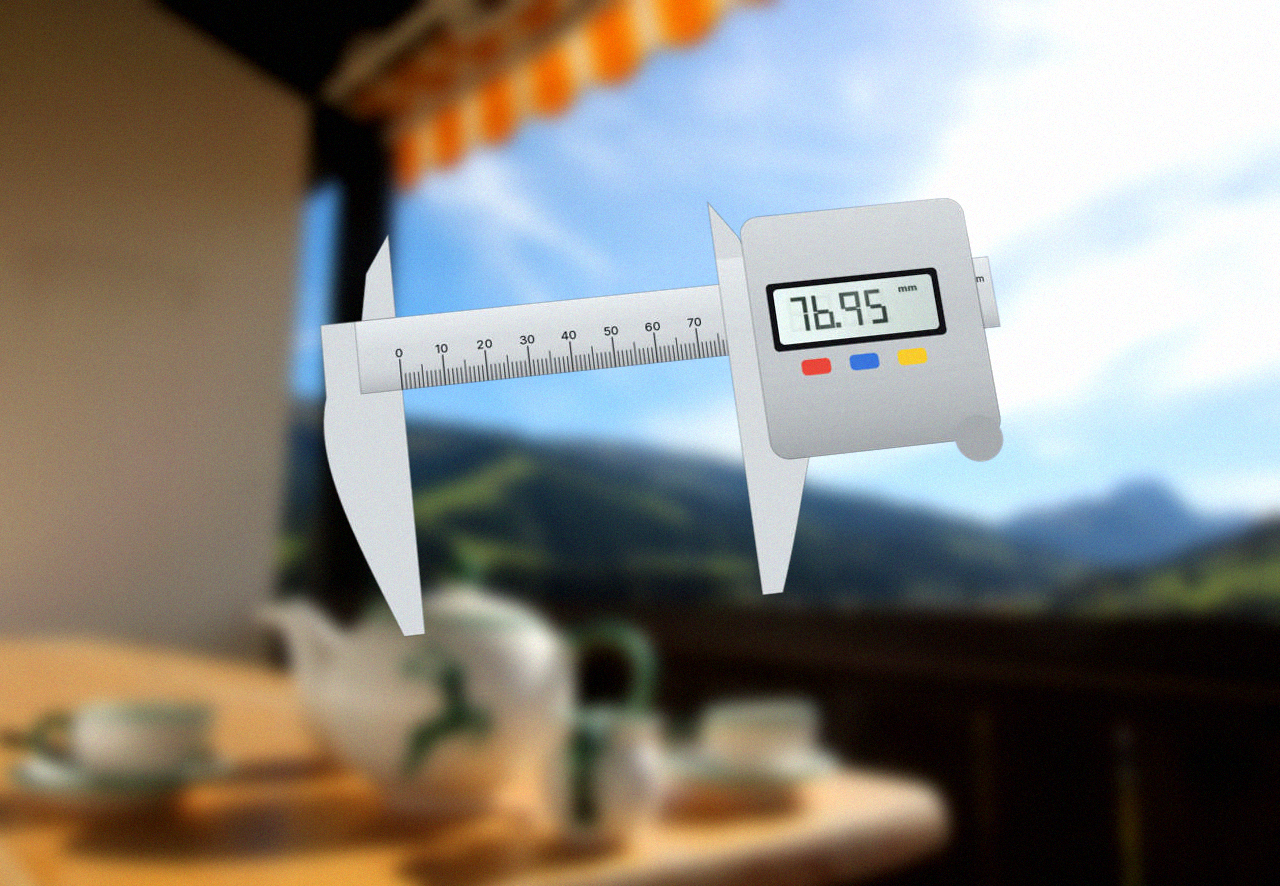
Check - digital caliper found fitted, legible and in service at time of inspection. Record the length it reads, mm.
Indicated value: 76.95 mm
